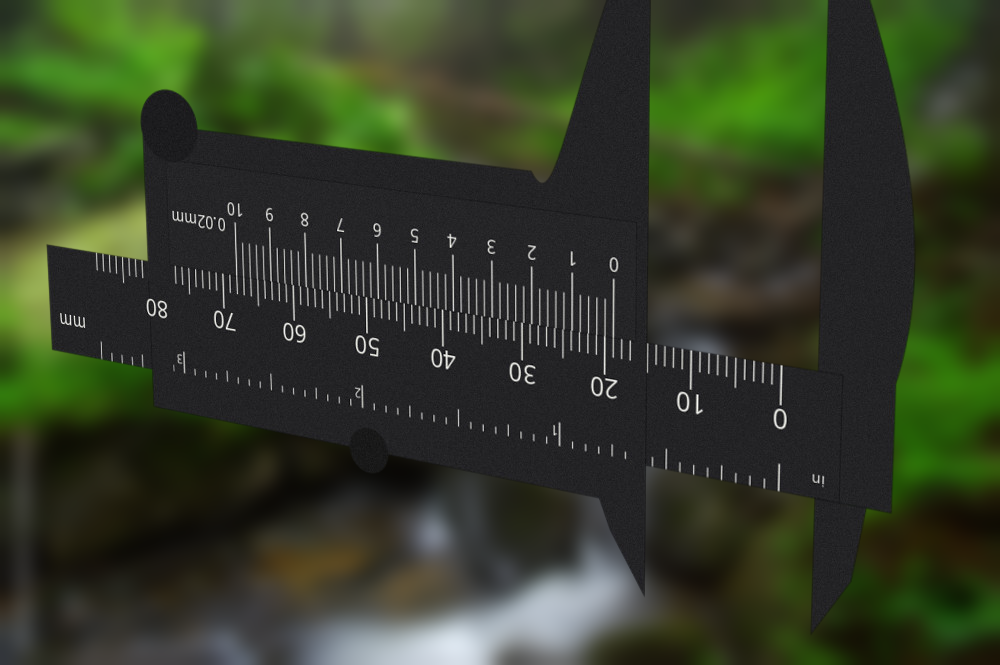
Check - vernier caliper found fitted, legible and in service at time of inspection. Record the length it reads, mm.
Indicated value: 19.0 mm
